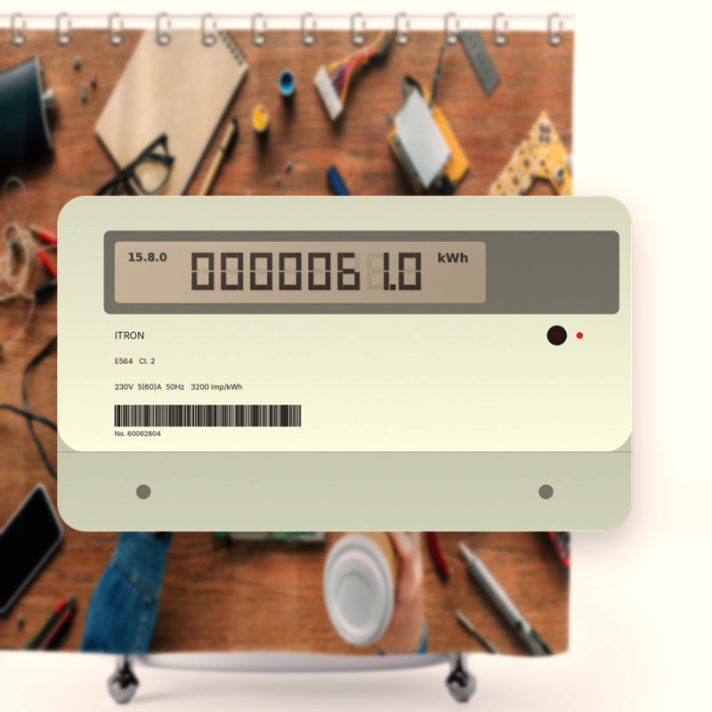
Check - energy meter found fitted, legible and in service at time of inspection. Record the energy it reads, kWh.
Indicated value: 61.0 kWh
